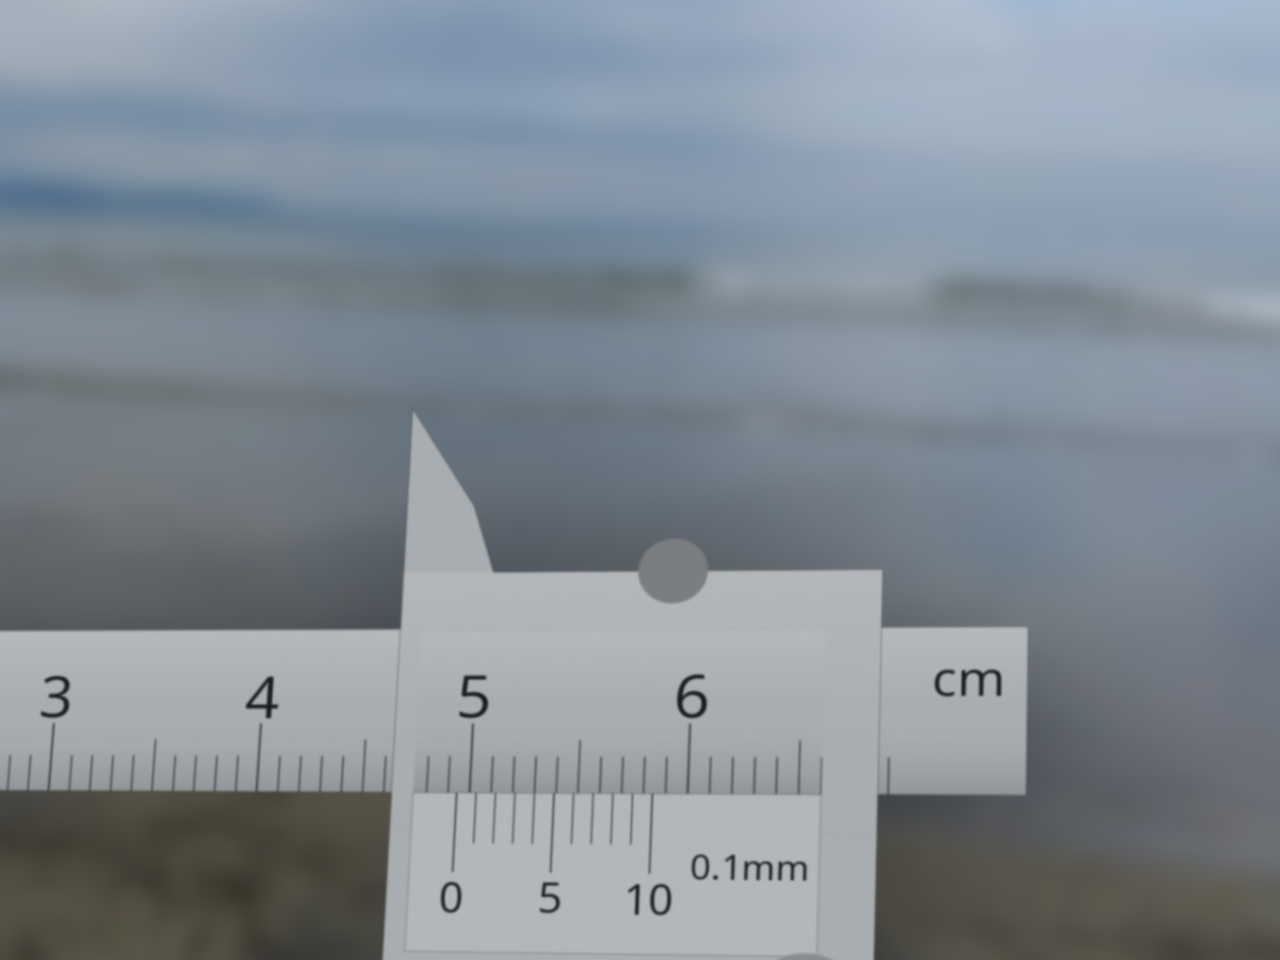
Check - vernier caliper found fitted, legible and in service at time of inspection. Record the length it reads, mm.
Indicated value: 49.4 mm
